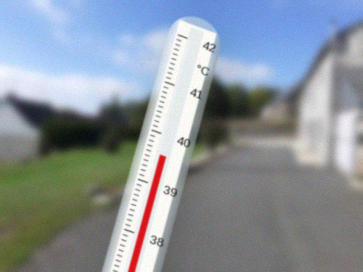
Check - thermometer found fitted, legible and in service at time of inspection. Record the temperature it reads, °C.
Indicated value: 39.6 °C
